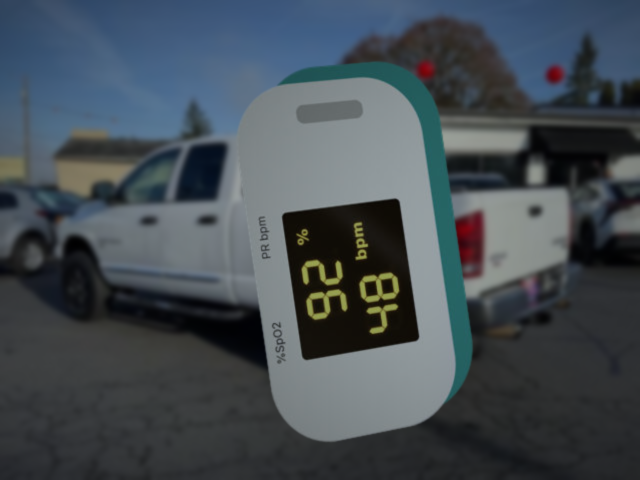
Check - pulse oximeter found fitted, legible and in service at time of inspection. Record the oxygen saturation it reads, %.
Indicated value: 92 %
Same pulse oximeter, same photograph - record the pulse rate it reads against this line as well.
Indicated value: 48 bpm
